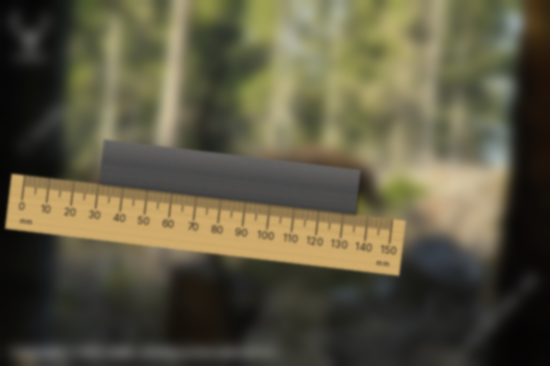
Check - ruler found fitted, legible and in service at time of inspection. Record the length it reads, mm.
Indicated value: 105 mm
